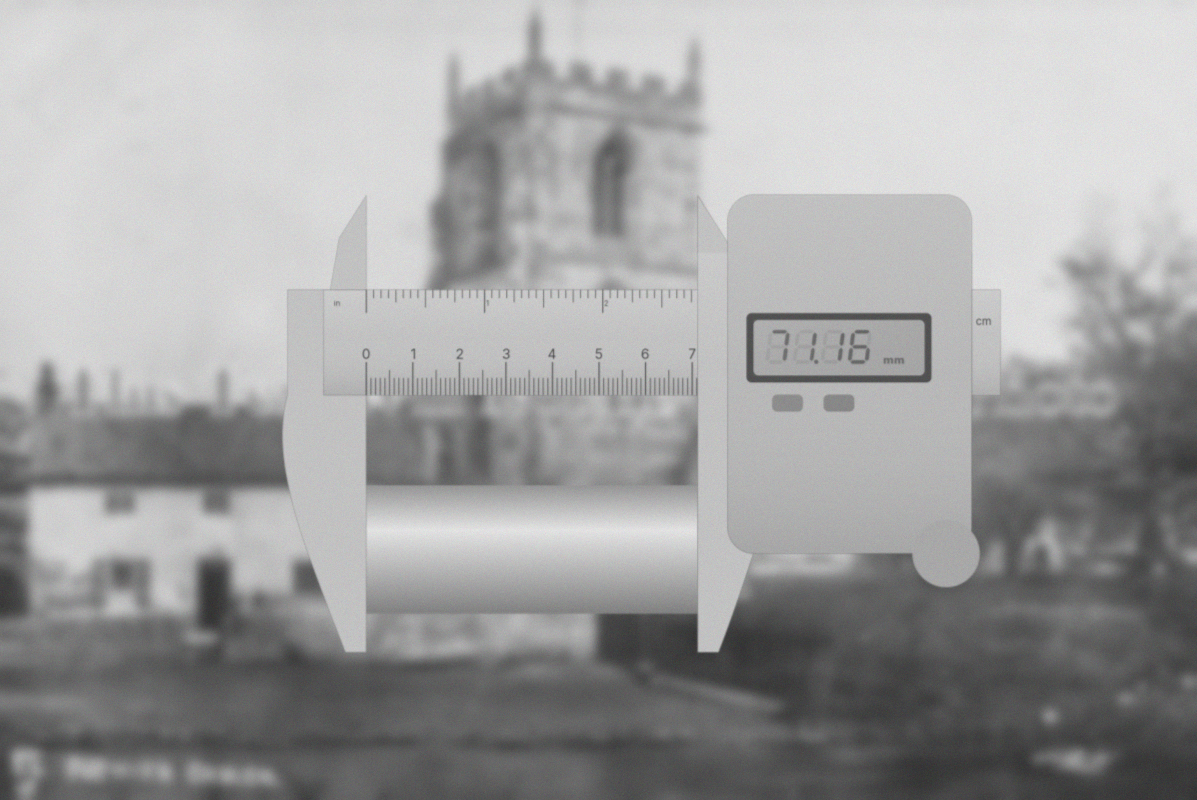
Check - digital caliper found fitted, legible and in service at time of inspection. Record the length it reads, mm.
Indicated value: 71.16 mm
